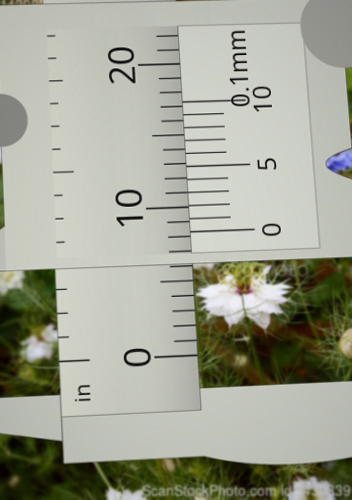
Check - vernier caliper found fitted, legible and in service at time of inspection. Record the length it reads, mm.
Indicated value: 8.3 mm
